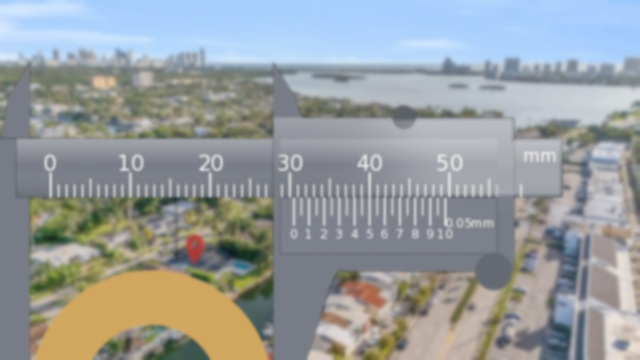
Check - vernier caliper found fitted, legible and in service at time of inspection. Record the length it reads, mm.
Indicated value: 30.5 mm
